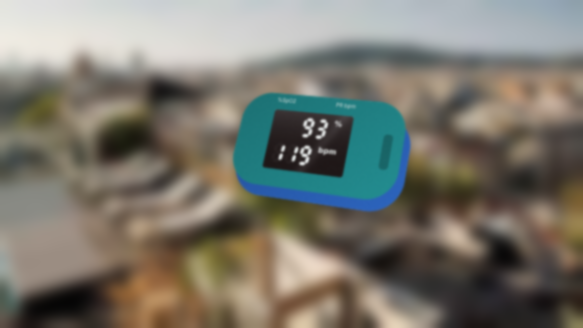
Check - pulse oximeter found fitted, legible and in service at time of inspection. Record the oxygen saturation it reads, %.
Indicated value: 93 %
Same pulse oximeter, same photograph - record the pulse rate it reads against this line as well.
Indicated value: 119 bpm
